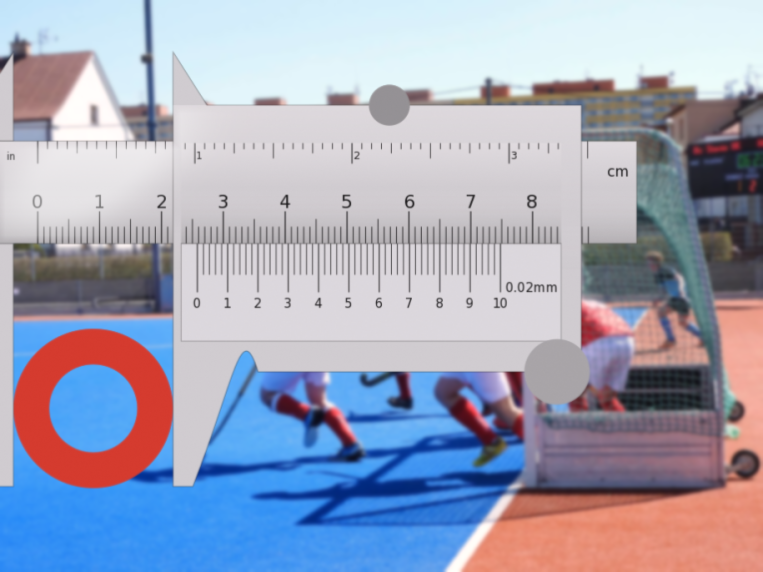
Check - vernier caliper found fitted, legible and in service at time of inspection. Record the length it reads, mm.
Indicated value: 25.8 mm
